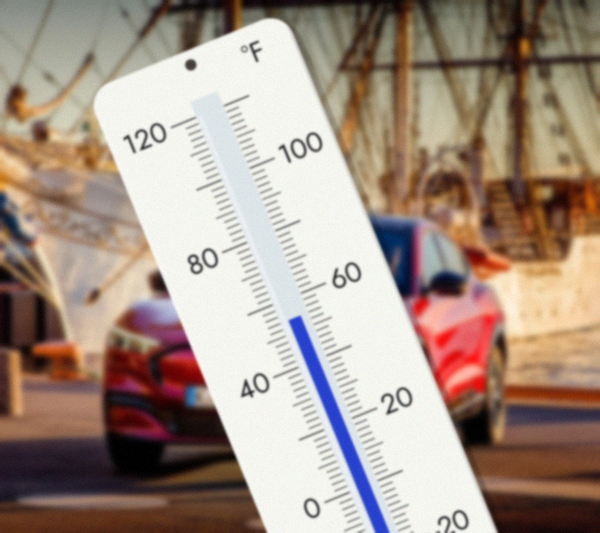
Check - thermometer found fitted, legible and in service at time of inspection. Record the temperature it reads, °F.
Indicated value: 54 °F
